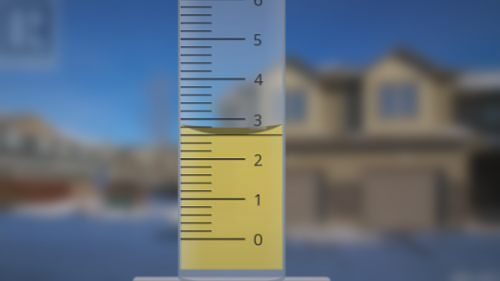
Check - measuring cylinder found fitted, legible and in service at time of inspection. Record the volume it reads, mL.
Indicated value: 2.6 mL
